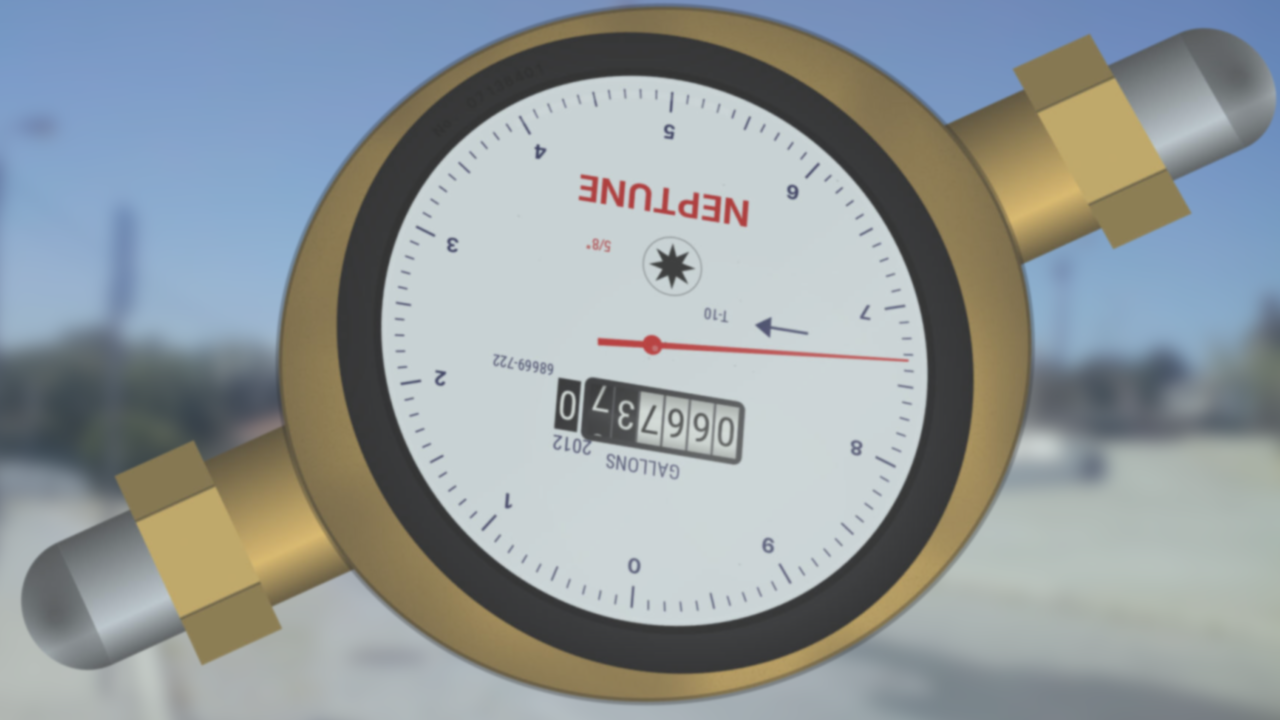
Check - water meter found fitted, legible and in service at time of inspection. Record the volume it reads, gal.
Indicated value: 667367.3 gal
